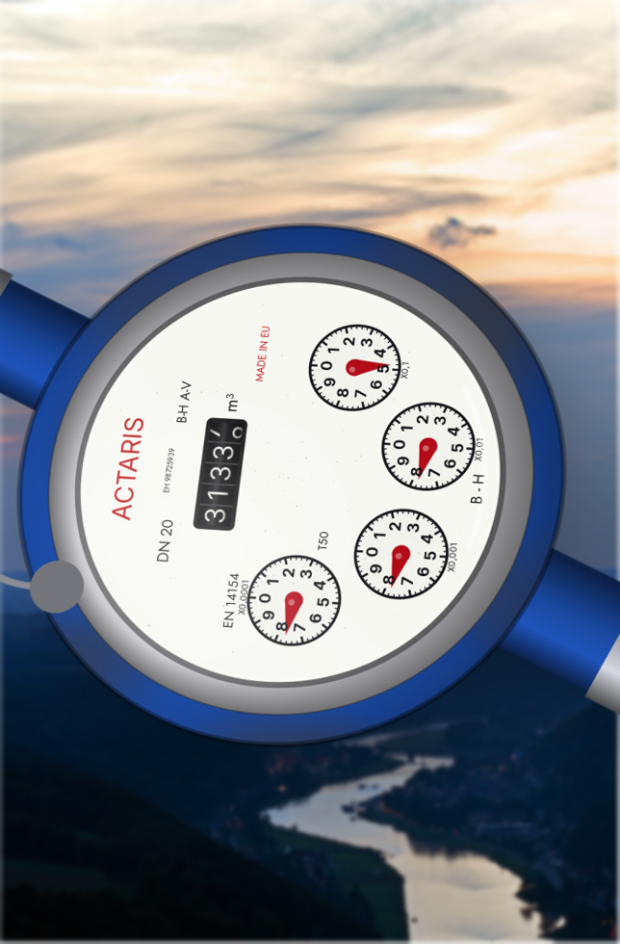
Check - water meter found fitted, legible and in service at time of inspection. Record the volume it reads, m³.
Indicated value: 31337.4777 m³
